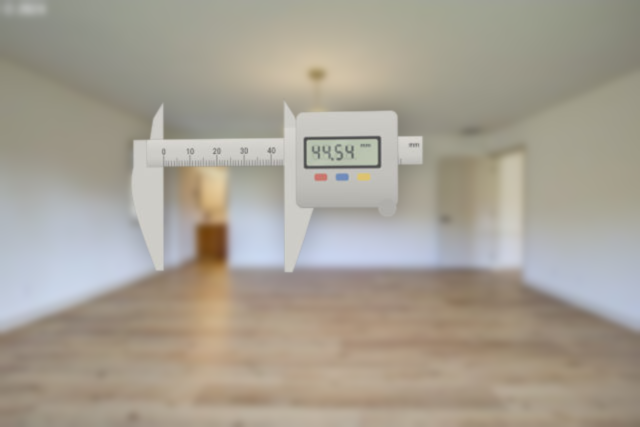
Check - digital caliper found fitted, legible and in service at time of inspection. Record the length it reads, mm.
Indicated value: 44.54 mm
